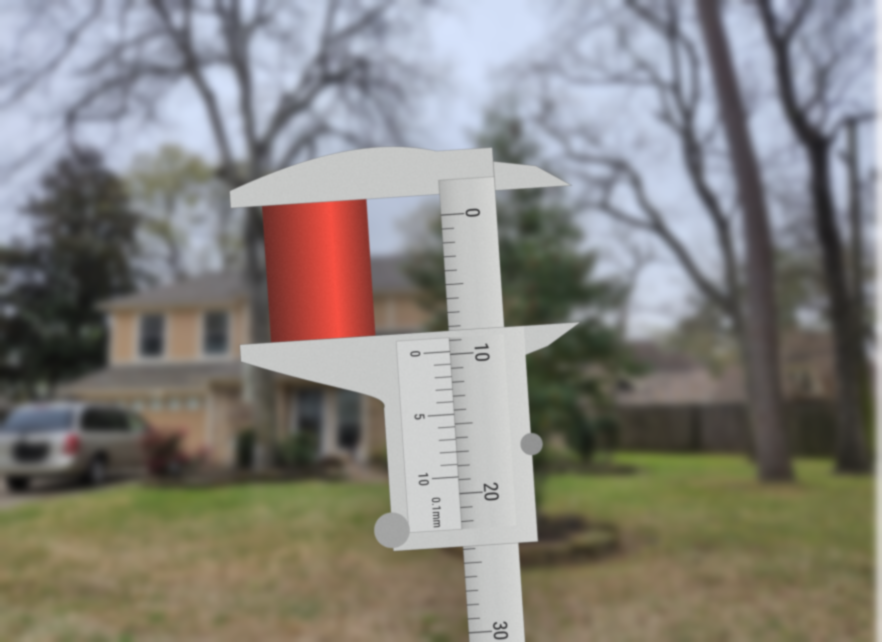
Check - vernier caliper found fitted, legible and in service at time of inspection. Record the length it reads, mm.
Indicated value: 9.8 mm
